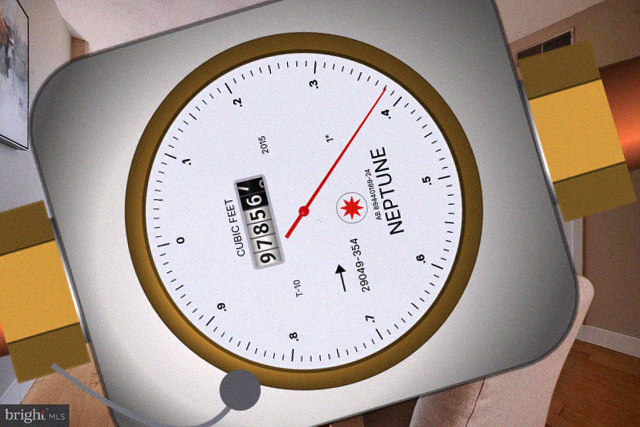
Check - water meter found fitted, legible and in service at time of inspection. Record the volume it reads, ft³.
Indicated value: 978567.38 ft³
